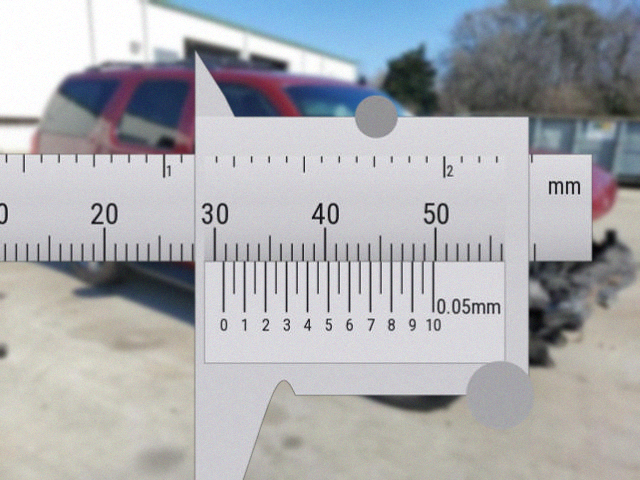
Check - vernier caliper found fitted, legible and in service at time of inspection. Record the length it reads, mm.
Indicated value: 30.8 mm
